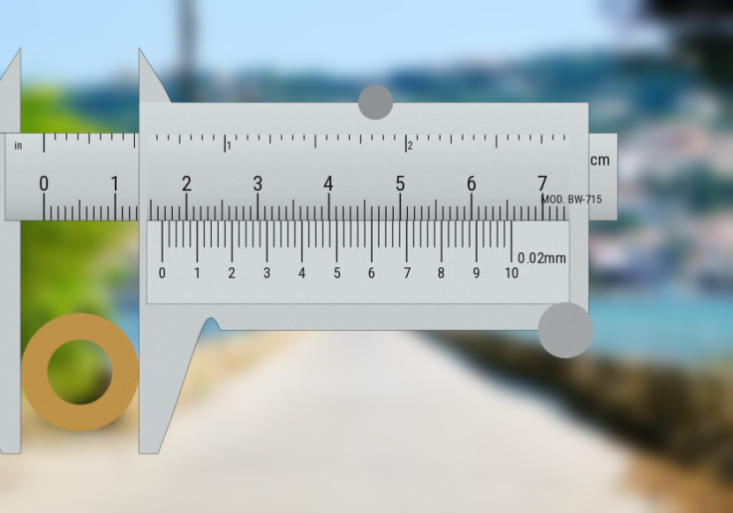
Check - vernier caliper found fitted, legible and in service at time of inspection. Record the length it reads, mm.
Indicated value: 16.6 mm
